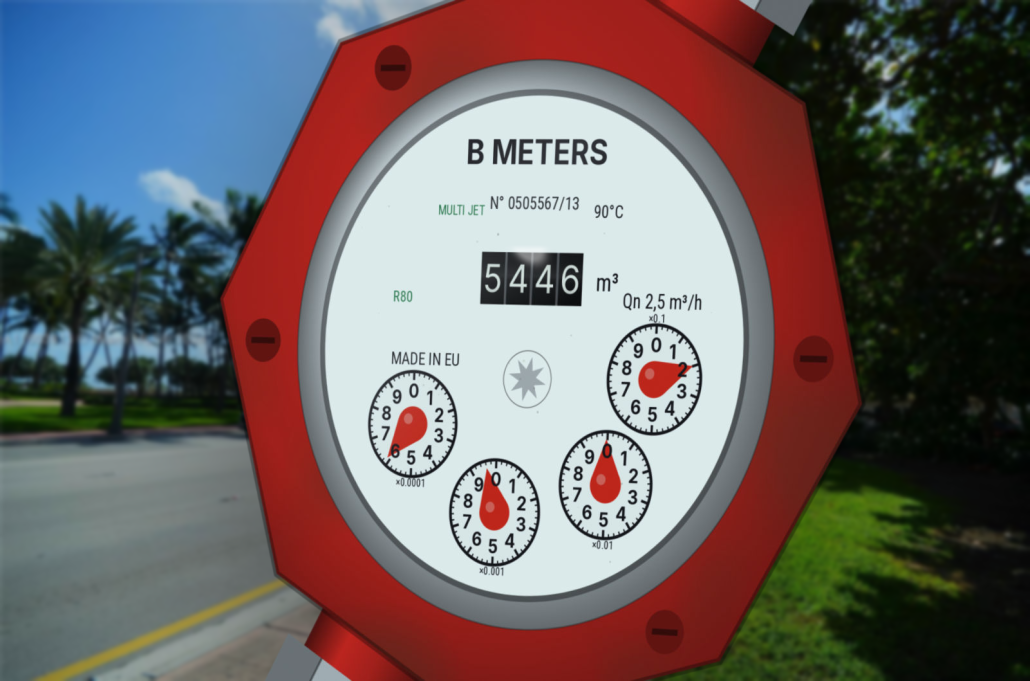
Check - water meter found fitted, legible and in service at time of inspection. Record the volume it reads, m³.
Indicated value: 5446.1996 m³
